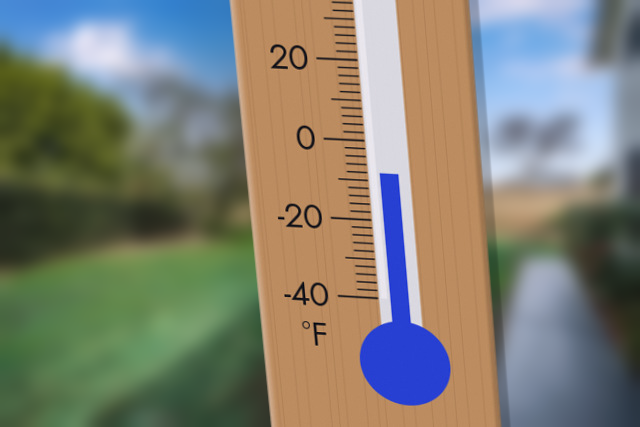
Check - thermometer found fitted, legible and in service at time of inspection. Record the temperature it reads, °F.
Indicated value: -8 °F
